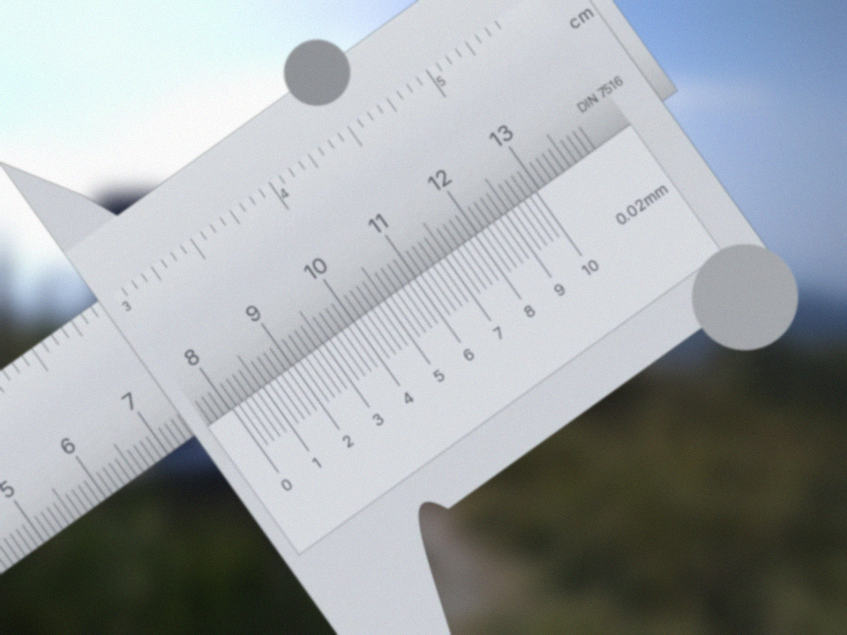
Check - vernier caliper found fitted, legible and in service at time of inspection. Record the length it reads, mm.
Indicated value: 80.4 mm
